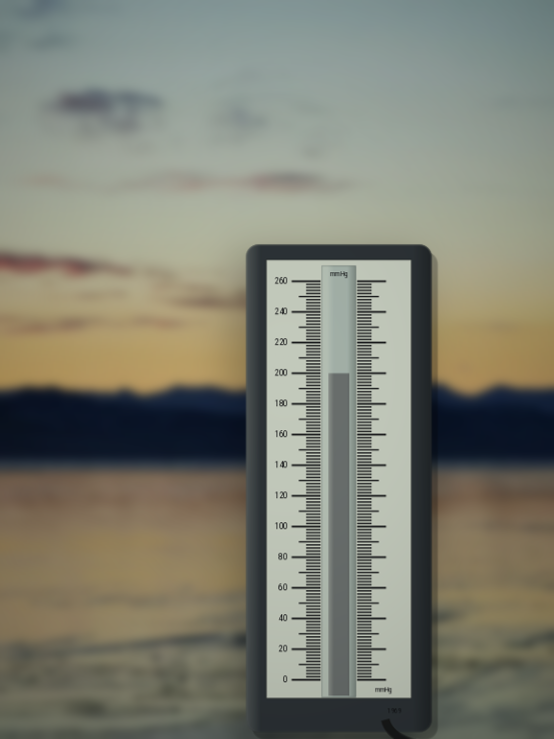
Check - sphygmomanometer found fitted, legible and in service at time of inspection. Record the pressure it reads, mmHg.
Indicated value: 200 mmHg
